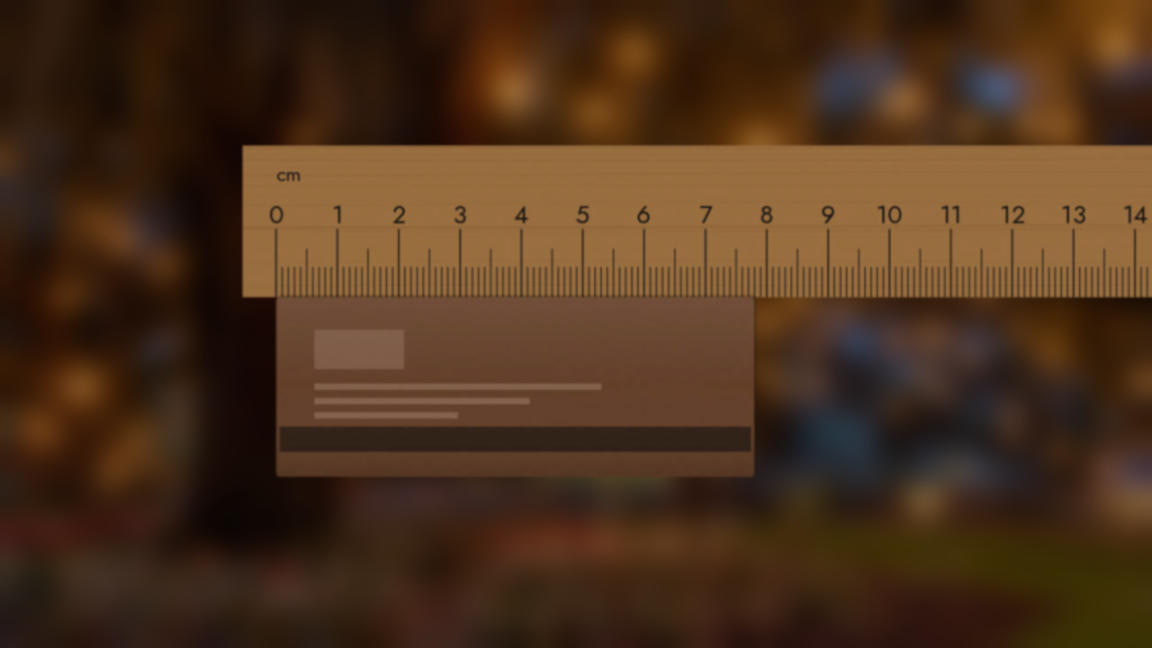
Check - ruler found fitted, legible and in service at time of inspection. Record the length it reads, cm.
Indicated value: 7.8 cm
